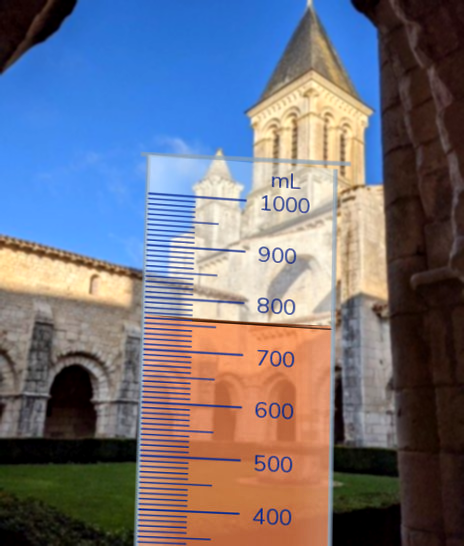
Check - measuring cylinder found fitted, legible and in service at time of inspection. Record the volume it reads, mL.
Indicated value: 760 mL
